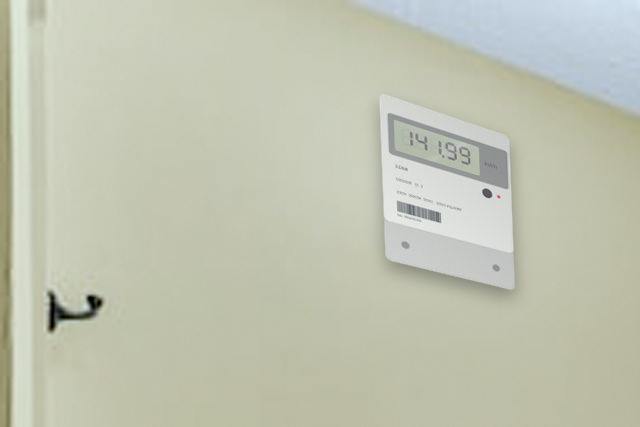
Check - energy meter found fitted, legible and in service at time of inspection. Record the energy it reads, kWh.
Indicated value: 141.99 kWh
